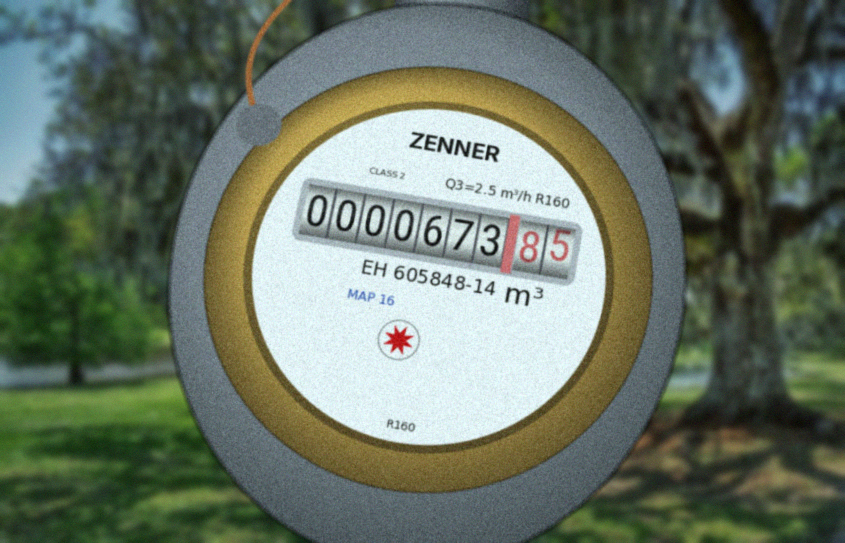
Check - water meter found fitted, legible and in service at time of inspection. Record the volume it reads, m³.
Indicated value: 673.85 m³
